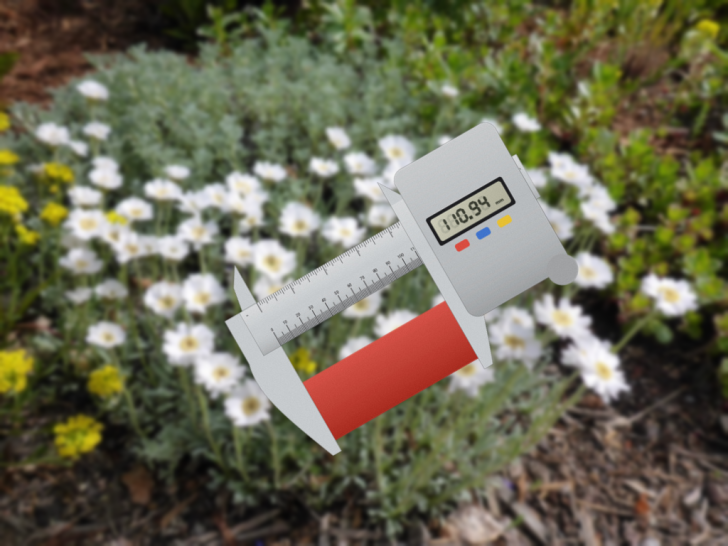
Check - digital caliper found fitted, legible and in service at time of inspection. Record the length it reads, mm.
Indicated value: 110.94 mm
